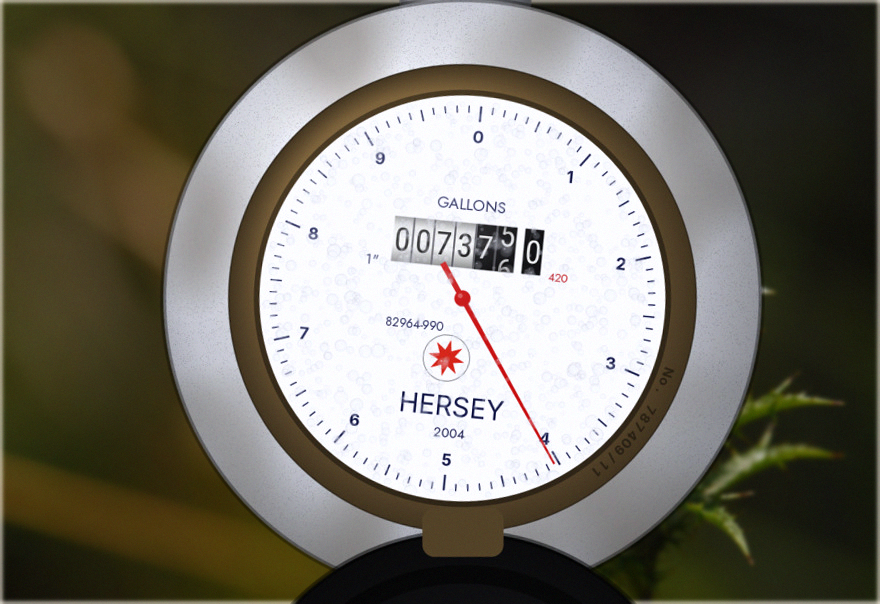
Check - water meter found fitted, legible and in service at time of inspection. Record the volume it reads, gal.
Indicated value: 73754.0 gal
